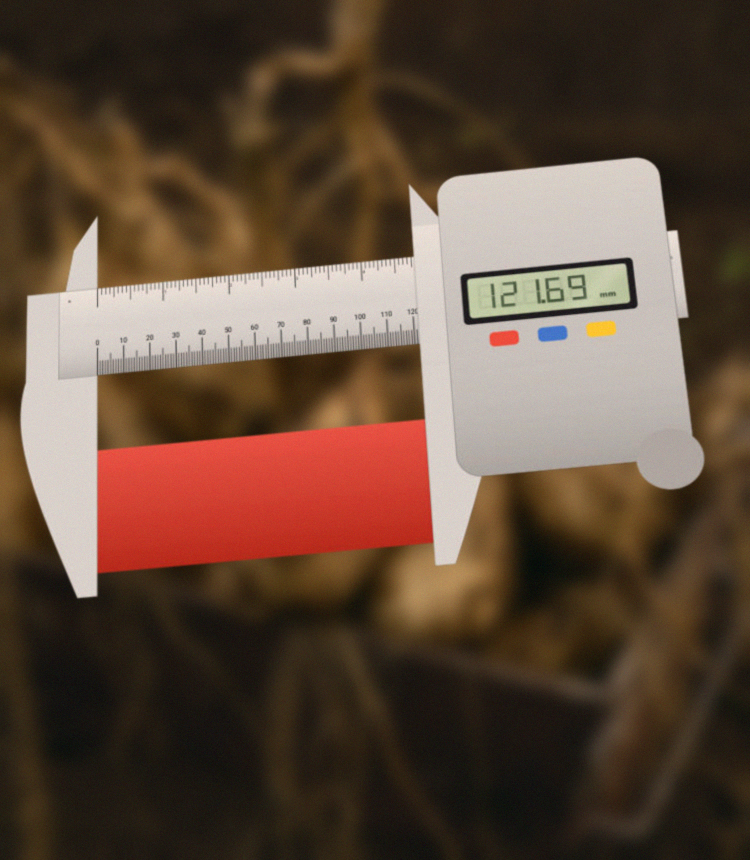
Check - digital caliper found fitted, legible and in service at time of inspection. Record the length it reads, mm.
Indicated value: 121.69 mm
